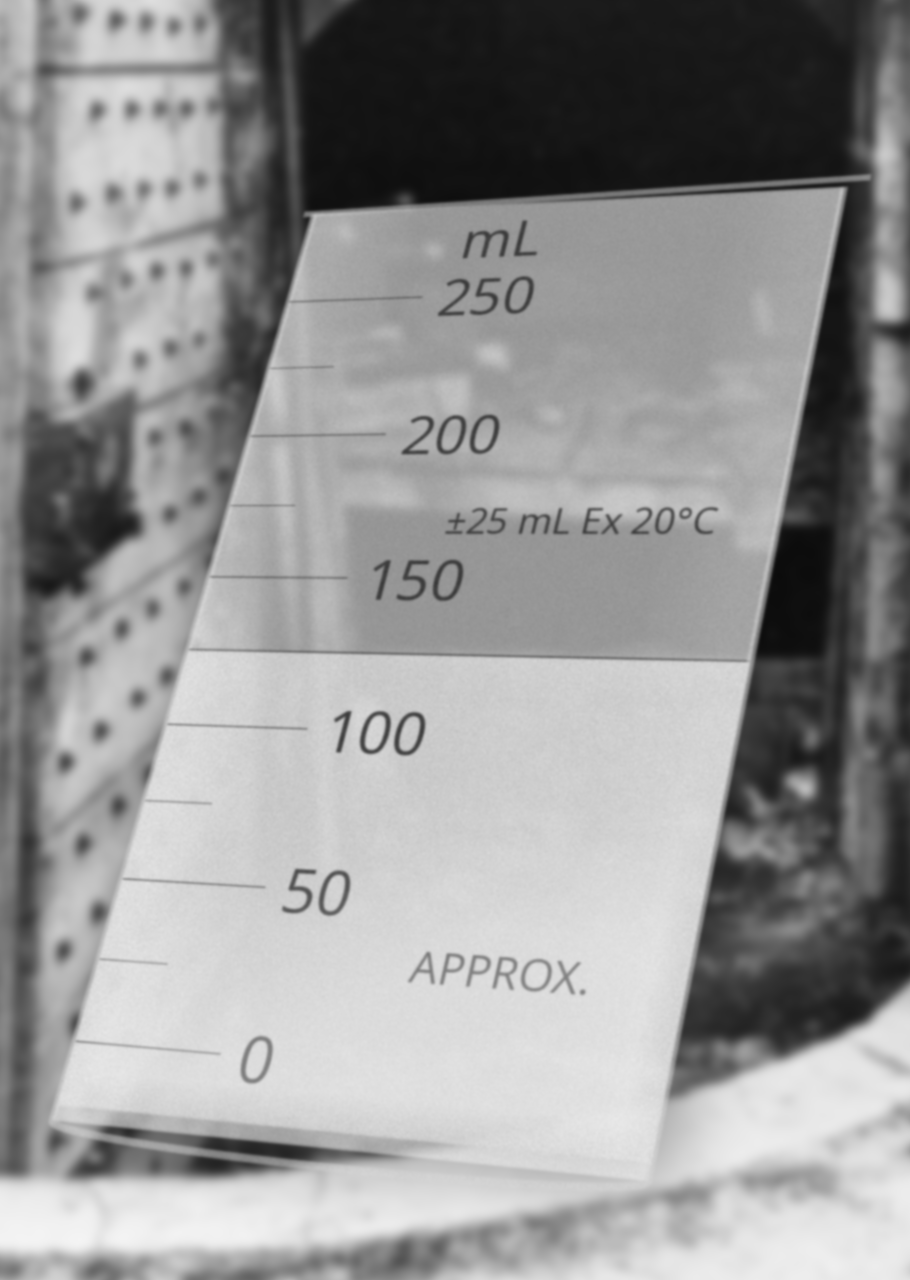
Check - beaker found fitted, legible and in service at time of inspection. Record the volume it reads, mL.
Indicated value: 125 mL
